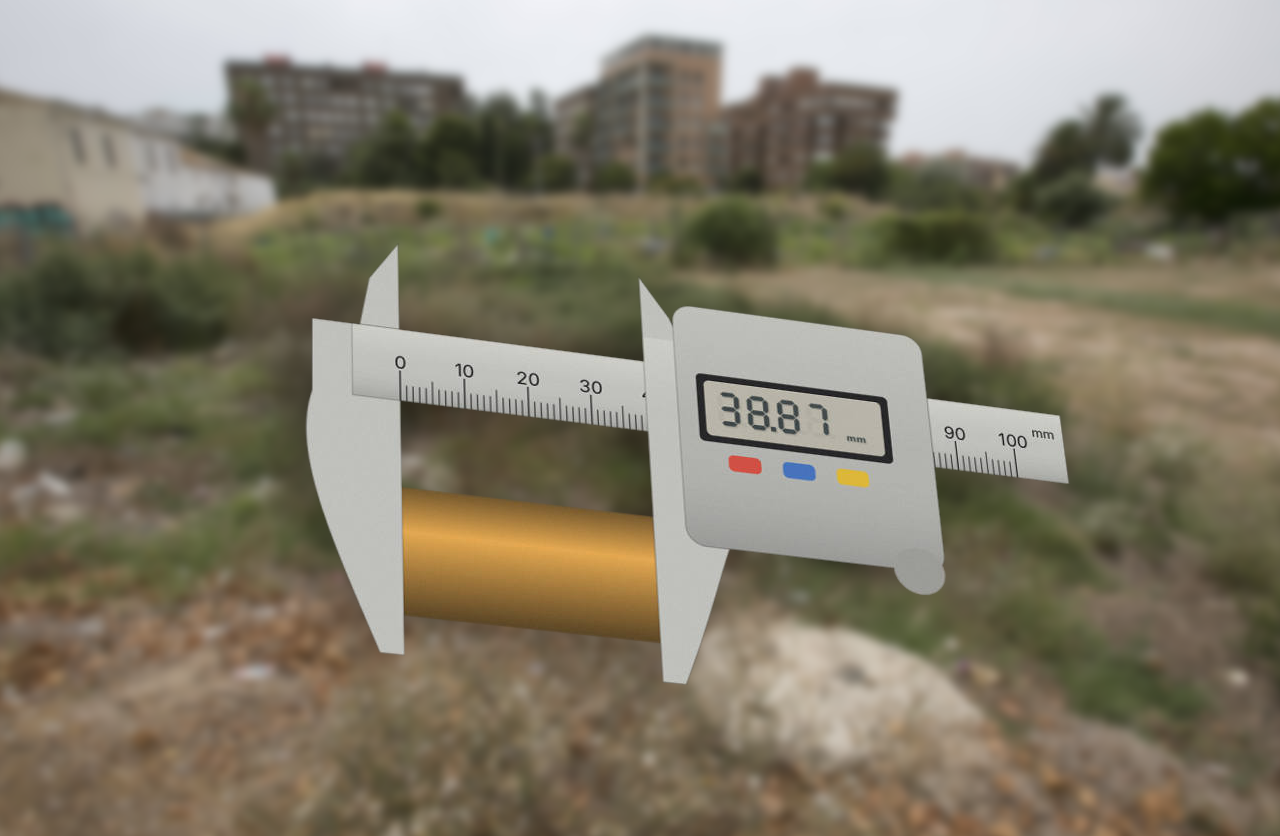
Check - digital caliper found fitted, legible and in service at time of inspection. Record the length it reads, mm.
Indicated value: 38.87 mm
